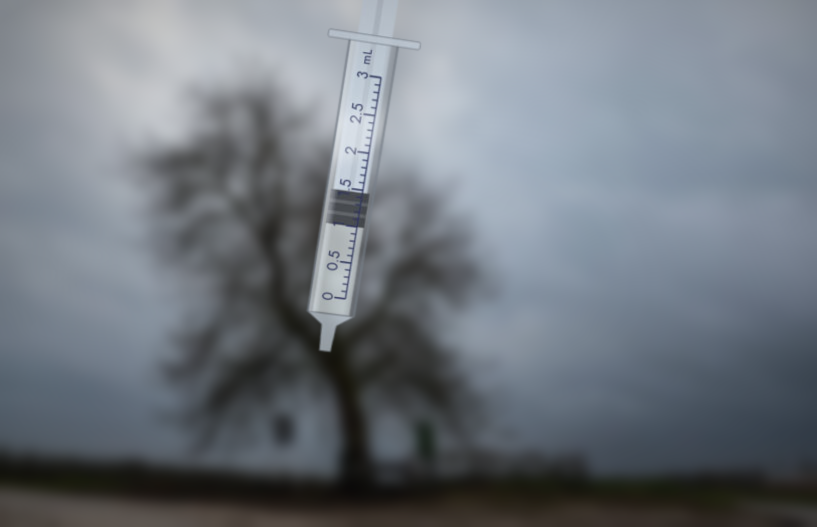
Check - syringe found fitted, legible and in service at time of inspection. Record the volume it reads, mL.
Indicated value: 1 mL
